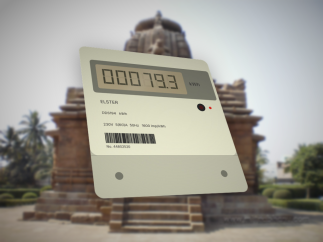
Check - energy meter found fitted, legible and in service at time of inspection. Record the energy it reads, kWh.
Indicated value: 79.3 kWh
